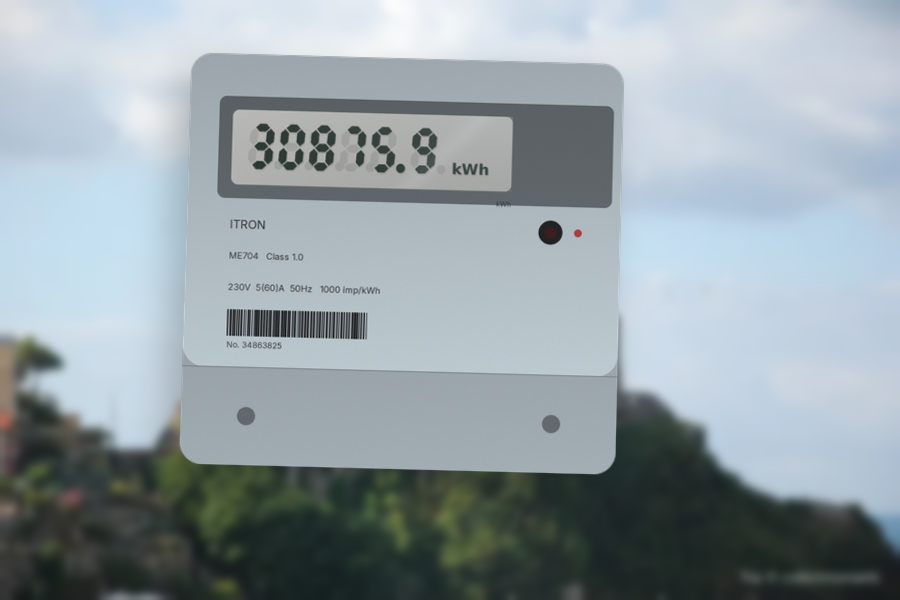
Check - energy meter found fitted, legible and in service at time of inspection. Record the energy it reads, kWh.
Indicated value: 30875.9 kWh
